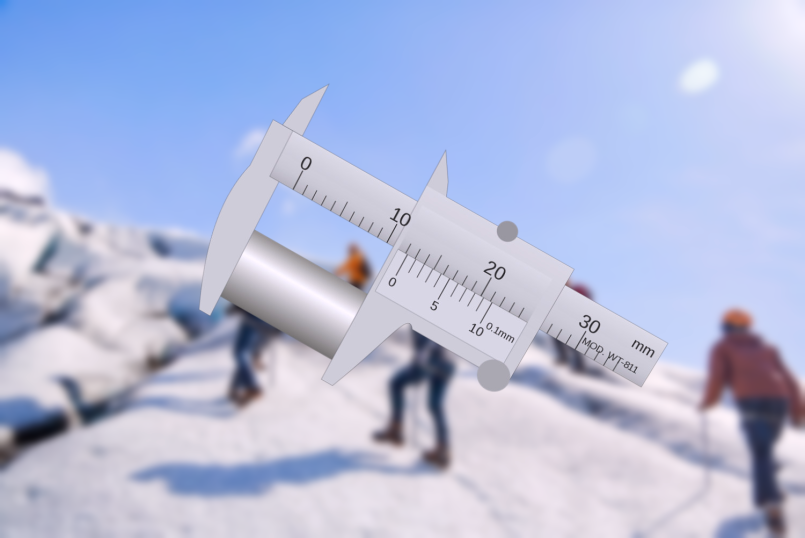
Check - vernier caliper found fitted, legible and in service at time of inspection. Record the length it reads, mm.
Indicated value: 12.2 mm
